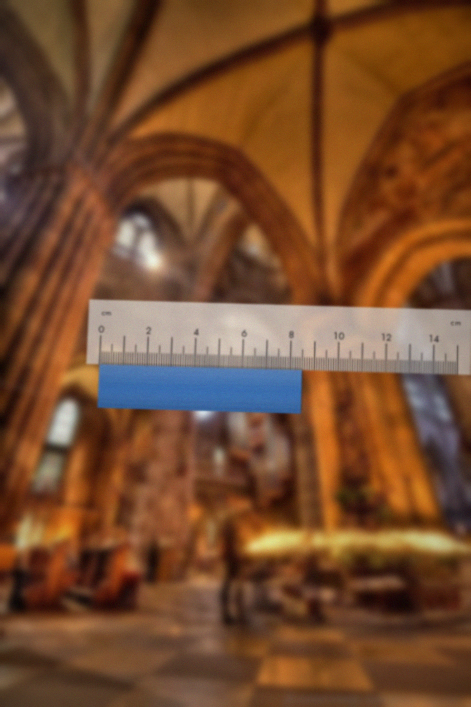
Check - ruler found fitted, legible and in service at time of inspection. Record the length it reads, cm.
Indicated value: 8.5 cm
